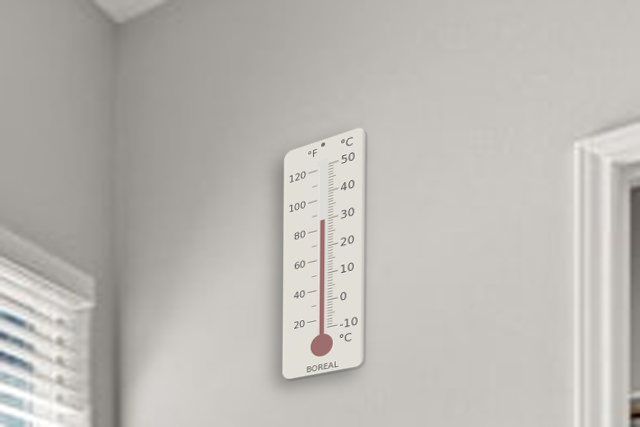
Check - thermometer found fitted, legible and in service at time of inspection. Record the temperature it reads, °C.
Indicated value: 30 °C
